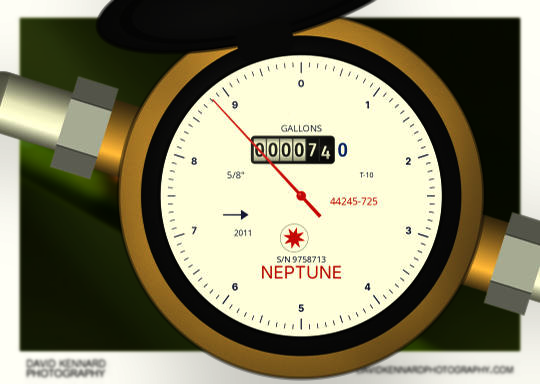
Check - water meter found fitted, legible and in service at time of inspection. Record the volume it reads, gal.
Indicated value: 738.8 gal
